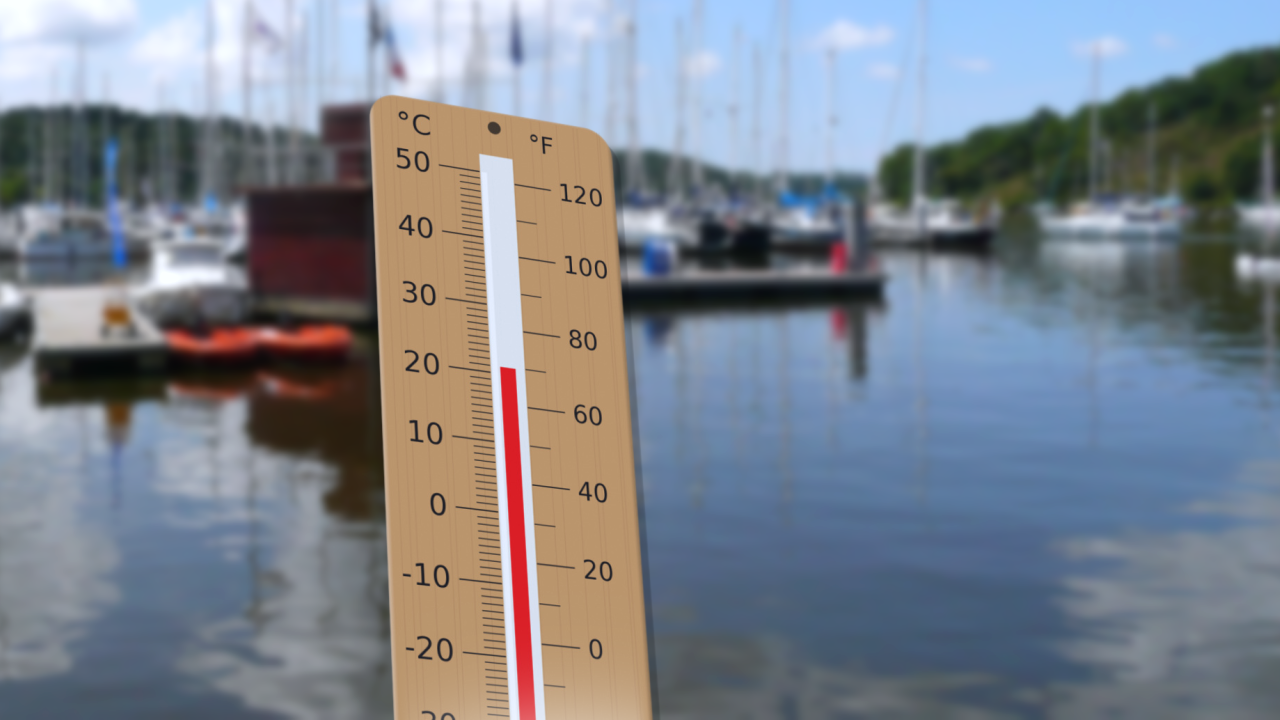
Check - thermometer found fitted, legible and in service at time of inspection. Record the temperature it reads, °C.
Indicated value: 21 °C
